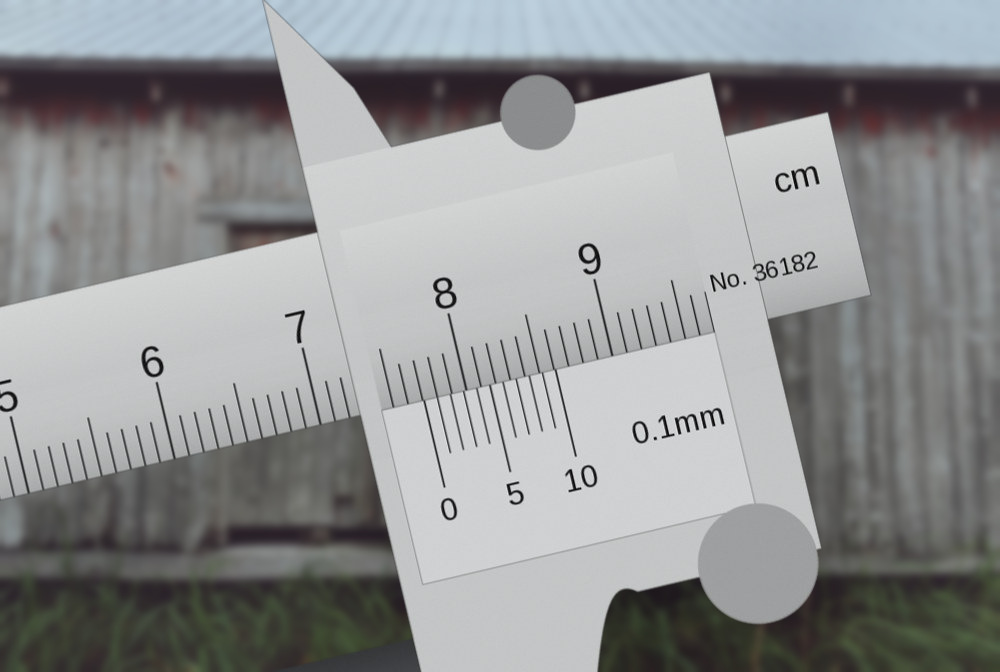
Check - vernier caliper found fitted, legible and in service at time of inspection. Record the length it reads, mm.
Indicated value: 77.1 mm
